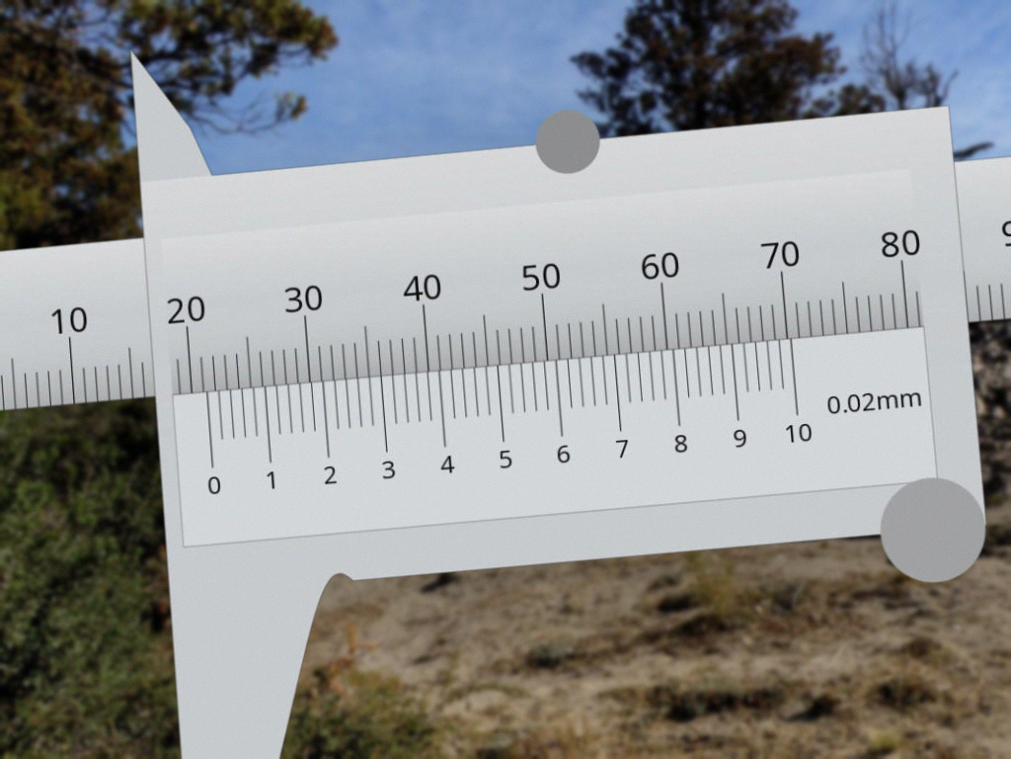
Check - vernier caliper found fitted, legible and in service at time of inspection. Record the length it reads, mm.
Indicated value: 21.3 mm
